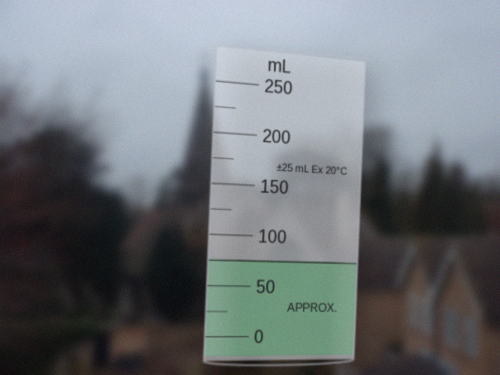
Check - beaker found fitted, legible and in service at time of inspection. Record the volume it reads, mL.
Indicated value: 75 mL
